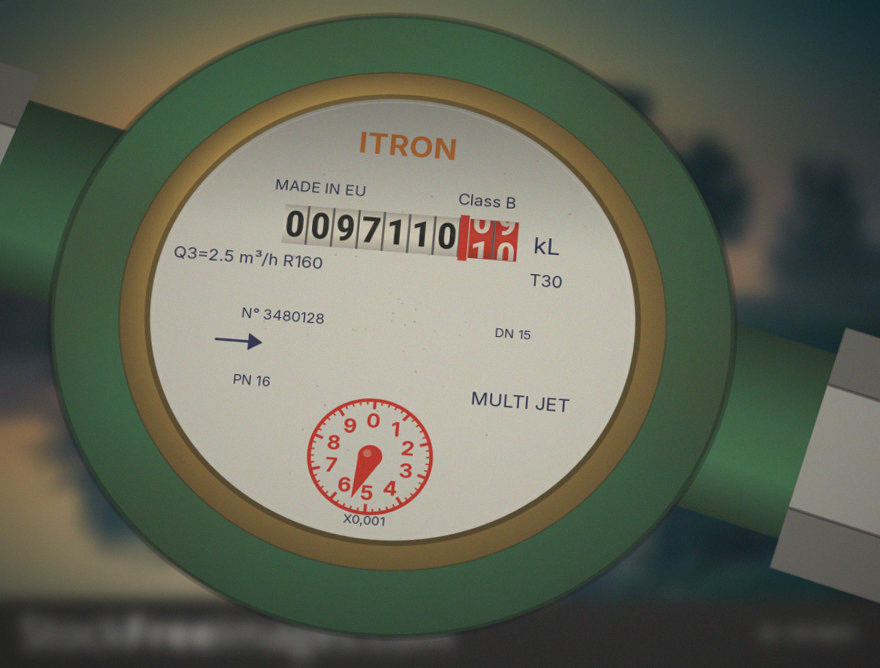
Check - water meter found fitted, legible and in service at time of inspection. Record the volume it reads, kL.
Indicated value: 97110.095 kL
